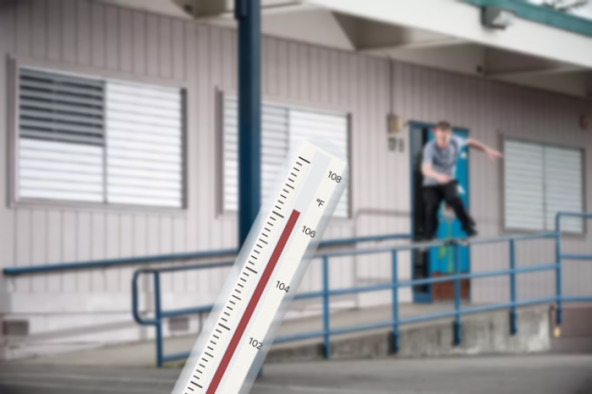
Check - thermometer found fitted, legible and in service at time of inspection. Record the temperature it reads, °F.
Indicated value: 106.4 °F
